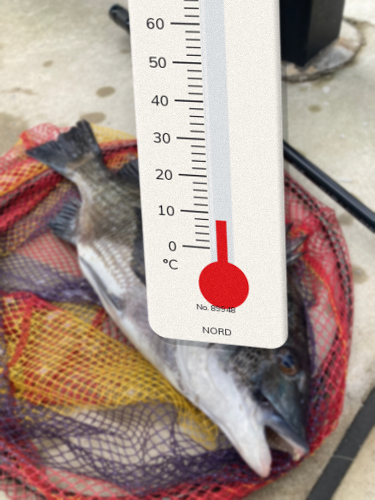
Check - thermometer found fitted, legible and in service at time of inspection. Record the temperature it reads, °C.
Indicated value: 8 °C
